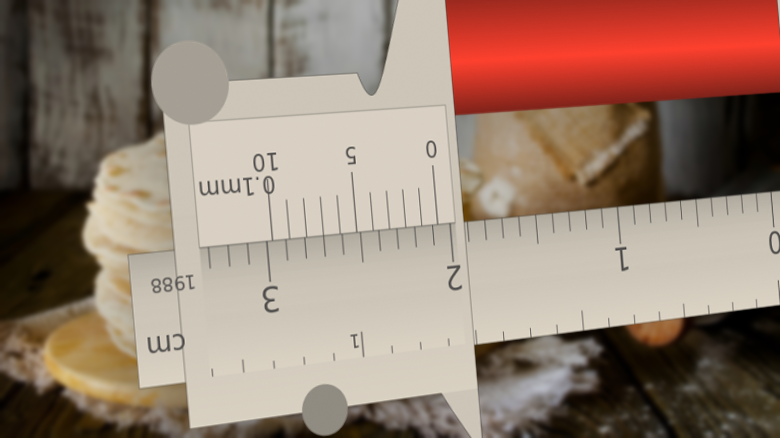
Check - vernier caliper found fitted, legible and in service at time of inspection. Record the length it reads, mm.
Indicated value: 20.7 mm
